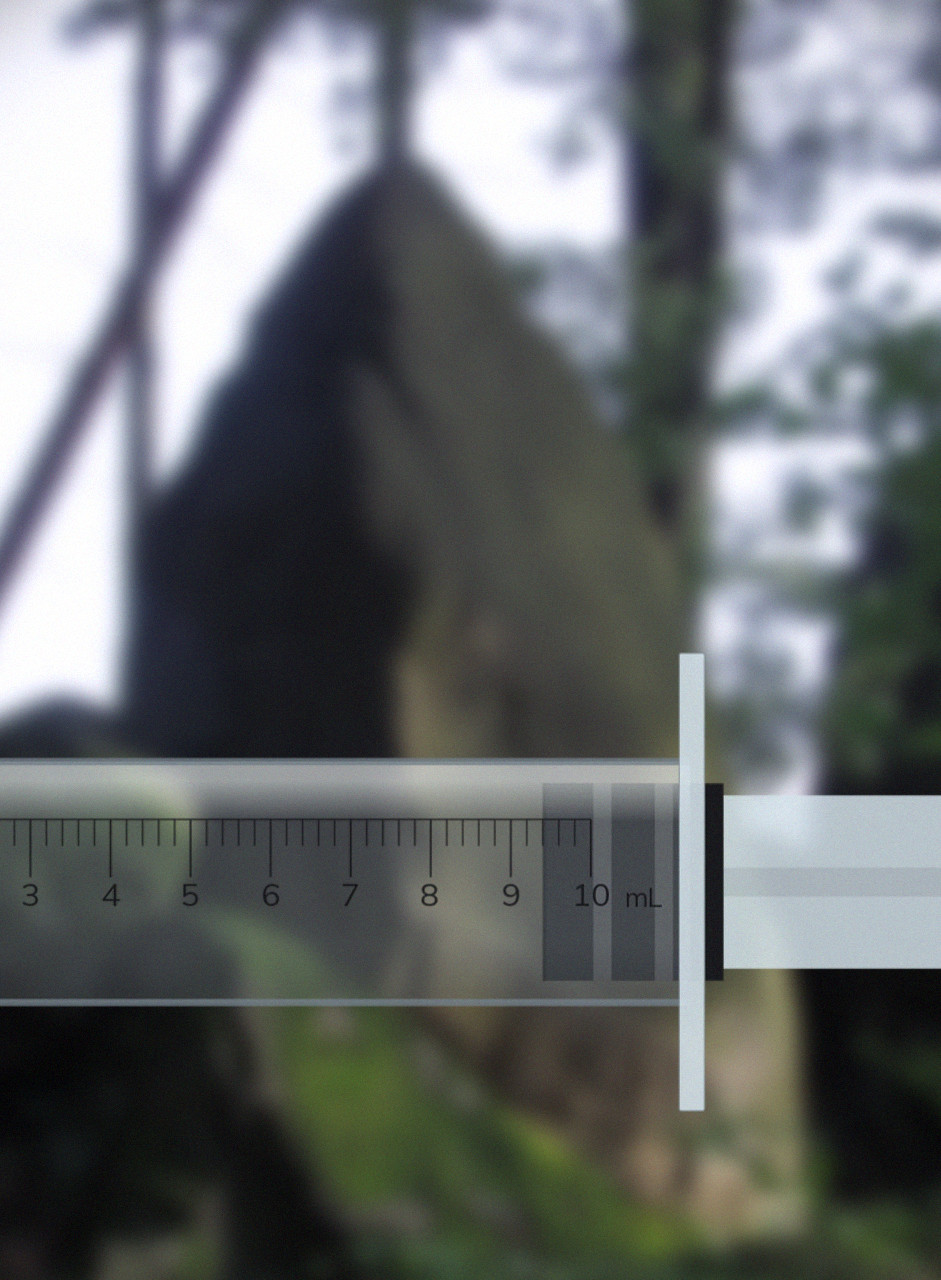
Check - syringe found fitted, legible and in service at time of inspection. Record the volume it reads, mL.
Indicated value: 9.4 mL
